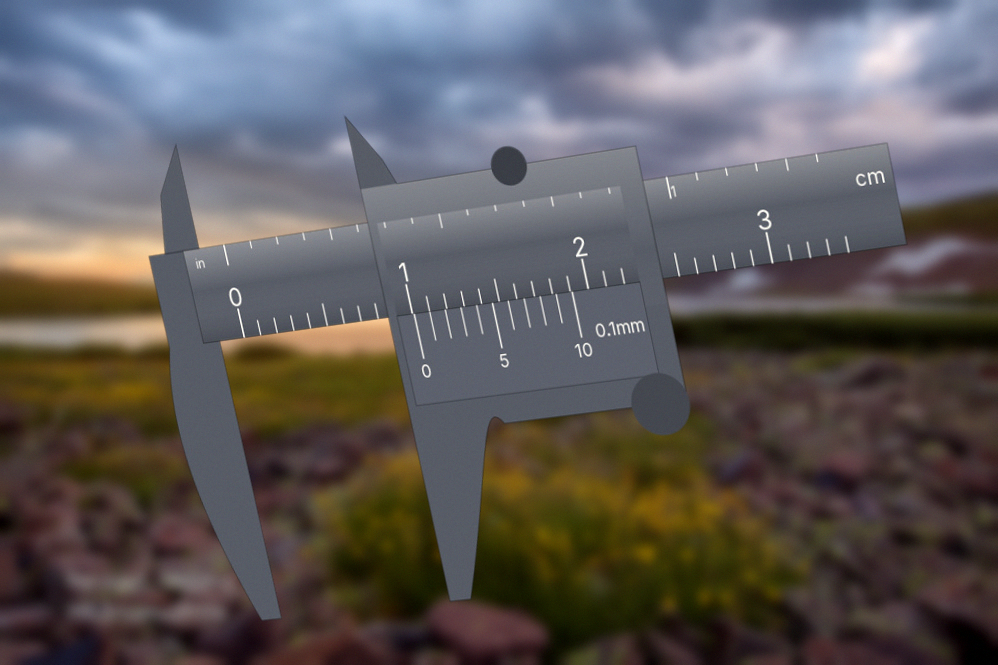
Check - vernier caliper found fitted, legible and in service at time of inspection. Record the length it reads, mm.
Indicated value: 10.1 mm
